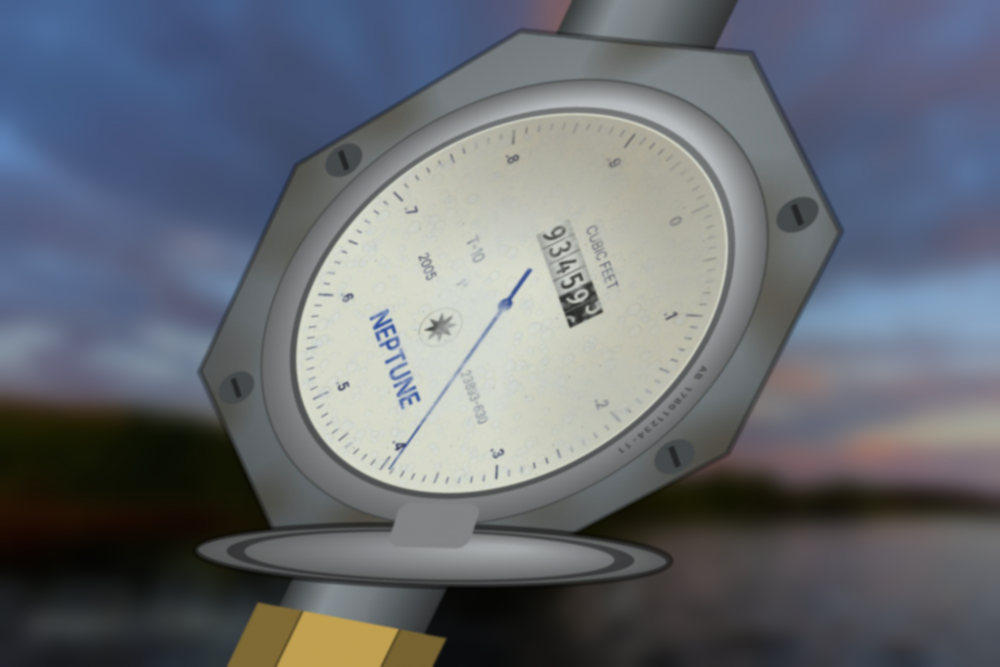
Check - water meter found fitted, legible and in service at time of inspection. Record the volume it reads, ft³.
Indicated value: 934595.39 ft³
